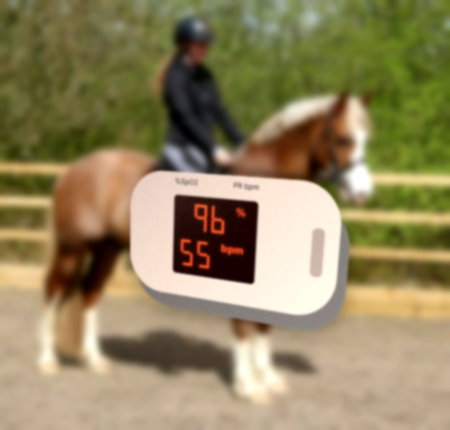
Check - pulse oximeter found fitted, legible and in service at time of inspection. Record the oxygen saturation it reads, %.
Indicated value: 96 %
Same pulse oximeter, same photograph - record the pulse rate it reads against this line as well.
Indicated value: 55 bpm
